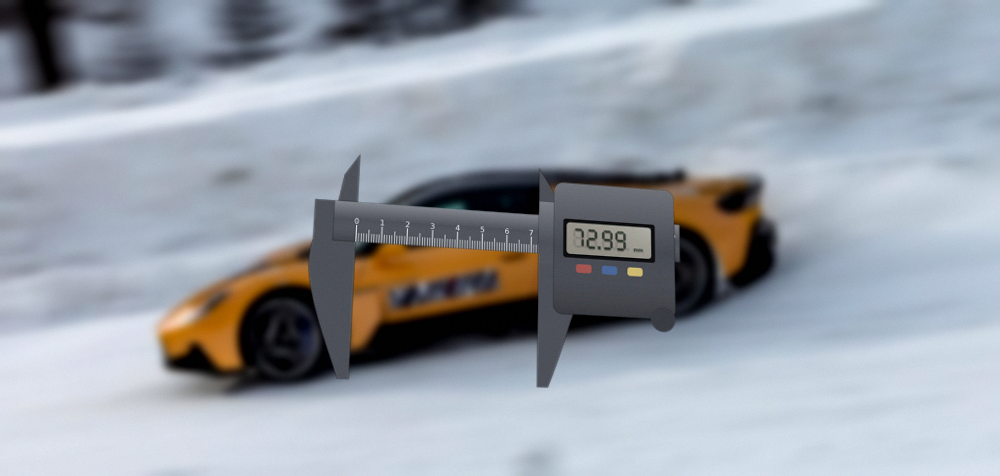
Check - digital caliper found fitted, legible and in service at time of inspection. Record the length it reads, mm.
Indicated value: 72.99 mm
